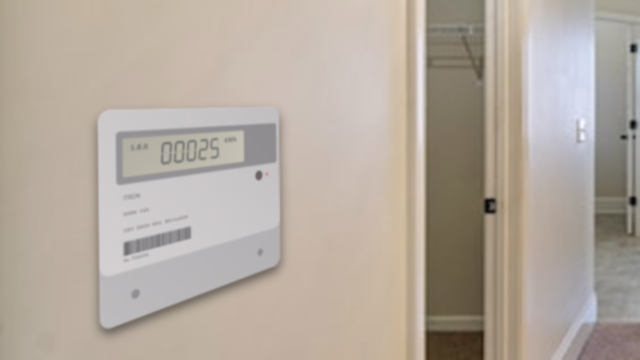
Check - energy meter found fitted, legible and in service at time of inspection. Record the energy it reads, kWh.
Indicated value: 25 kWh
